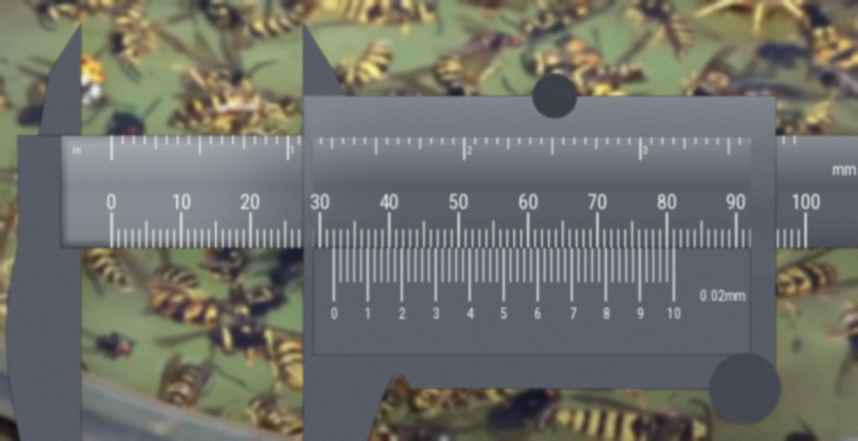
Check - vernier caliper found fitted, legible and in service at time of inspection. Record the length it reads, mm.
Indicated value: 32.0 mm
